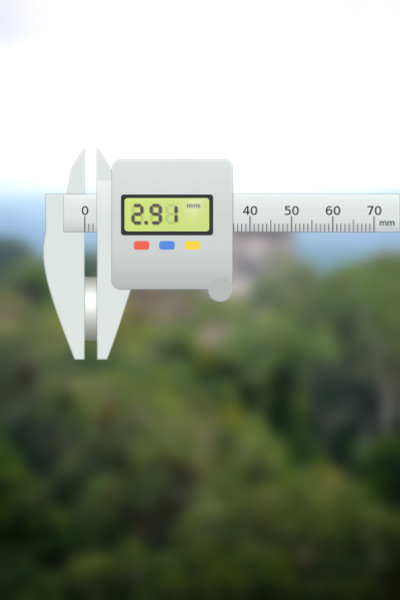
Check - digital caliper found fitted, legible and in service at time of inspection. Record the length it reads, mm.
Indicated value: 2.91 mm
